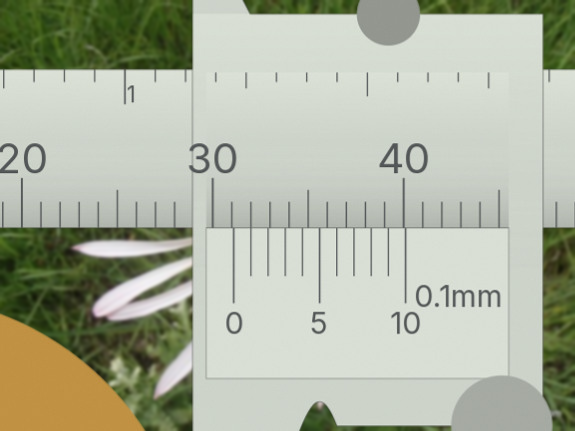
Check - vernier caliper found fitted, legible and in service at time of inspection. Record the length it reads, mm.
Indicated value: 31.1 mm
